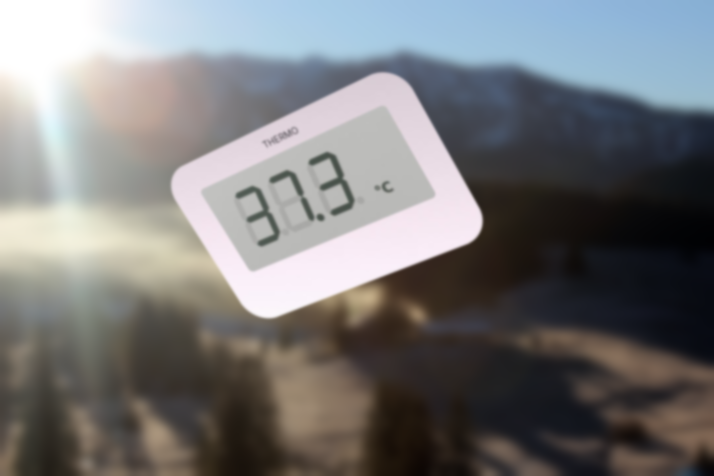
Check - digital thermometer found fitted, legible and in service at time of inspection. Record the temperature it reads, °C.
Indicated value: 37.3 °C
